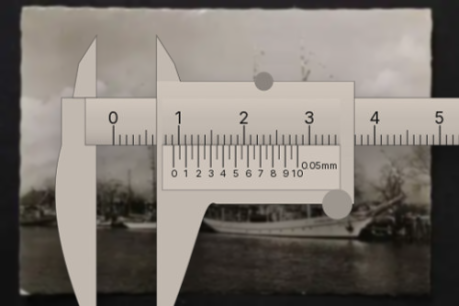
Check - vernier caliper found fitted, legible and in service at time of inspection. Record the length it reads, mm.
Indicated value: 9.2 mm
